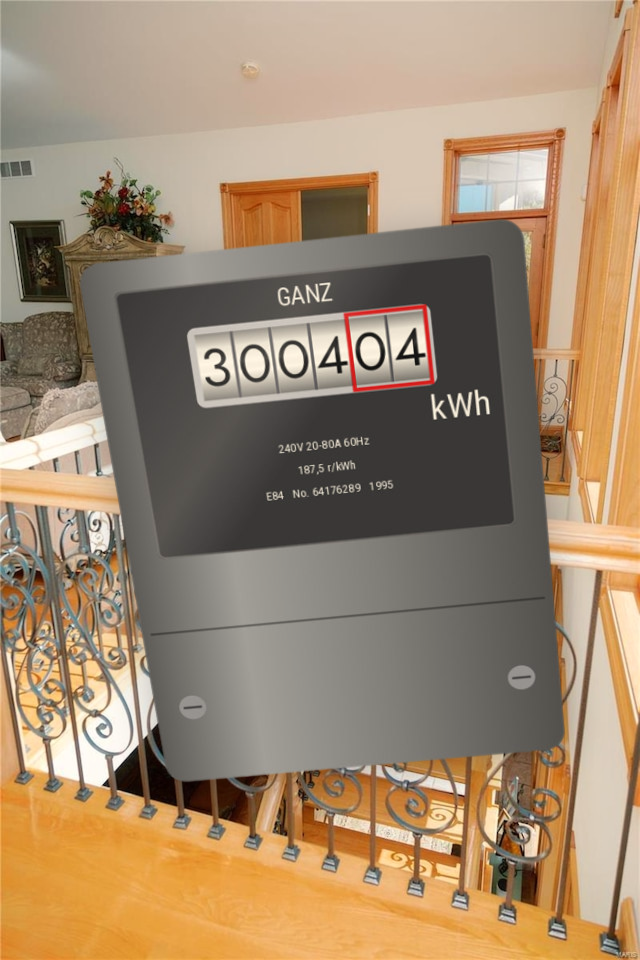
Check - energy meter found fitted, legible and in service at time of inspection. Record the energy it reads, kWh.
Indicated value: 3004.04 kWh
